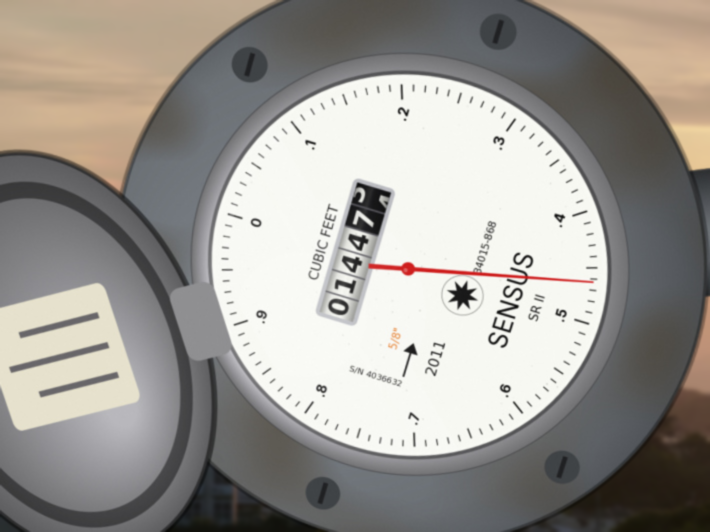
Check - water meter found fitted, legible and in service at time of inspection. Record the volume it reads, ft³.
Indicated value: 14473.46 ft³
